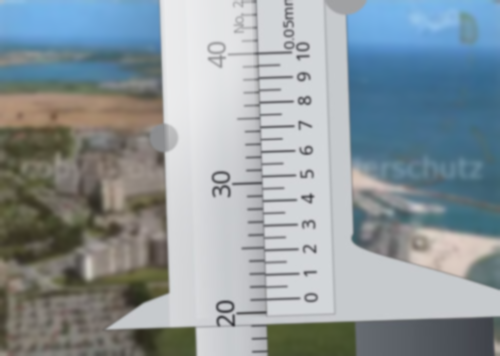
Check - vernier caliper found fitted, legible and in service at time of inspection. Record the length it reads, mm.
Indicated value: 21.0 mm
